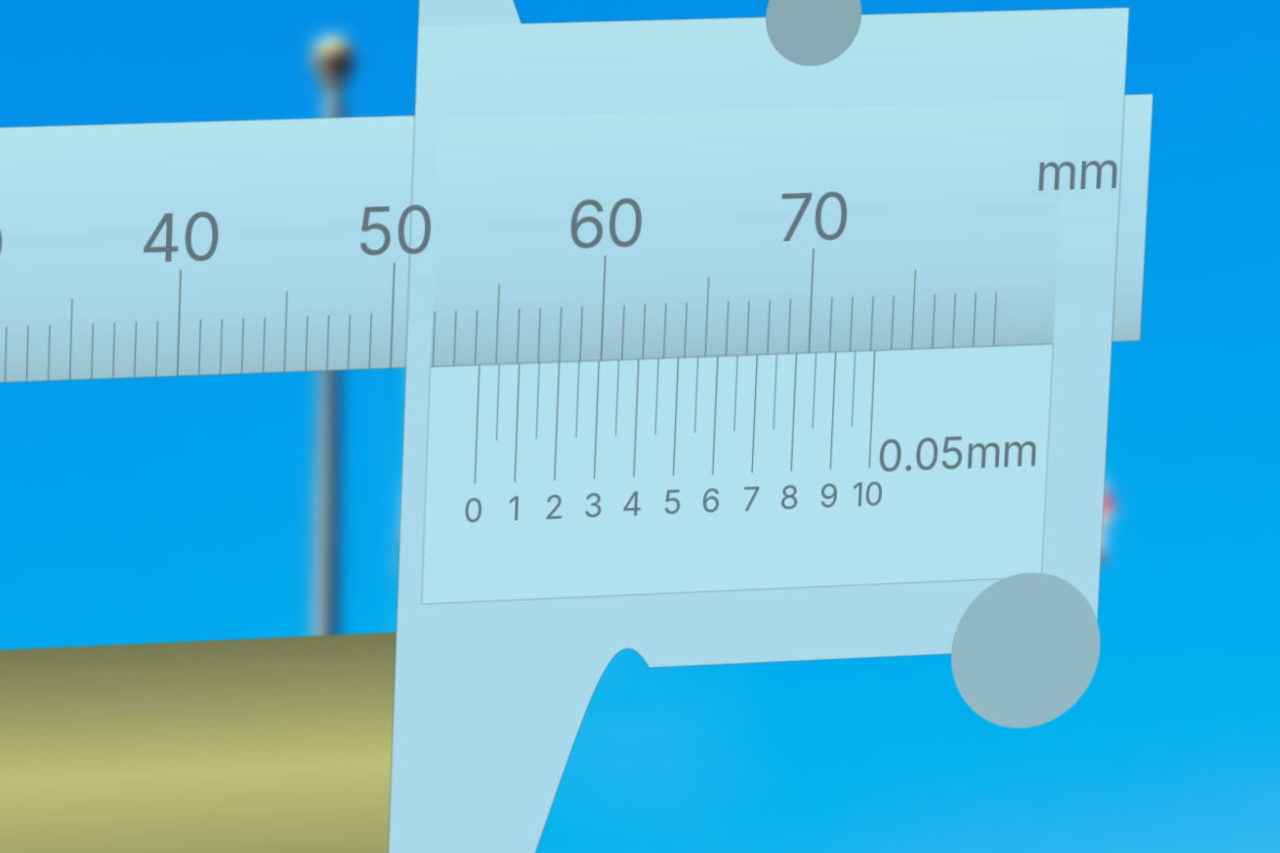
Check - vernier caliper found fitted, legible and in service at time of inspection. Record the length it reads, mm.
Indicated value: 54.2 mm
